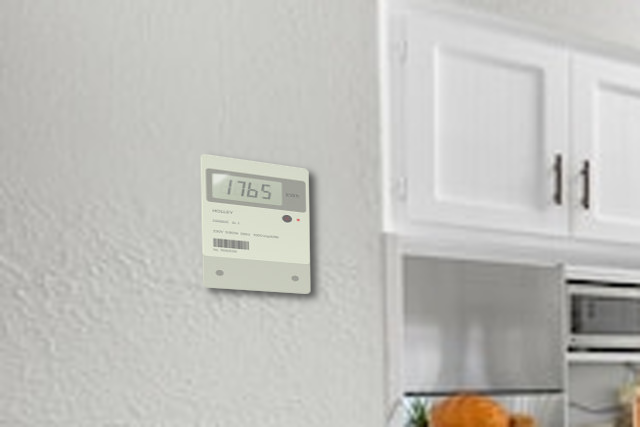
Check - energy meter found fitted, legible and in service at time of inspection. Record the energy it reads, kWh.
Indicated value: 1765 kWh
